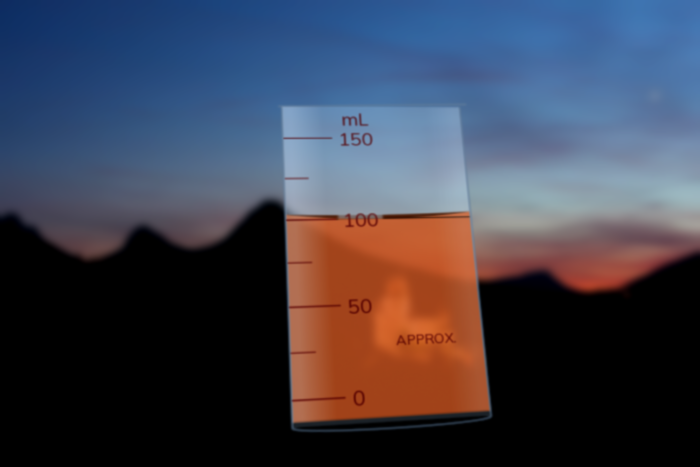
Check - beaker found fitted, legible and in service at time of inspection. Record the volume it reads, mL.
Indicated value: 100 mL
